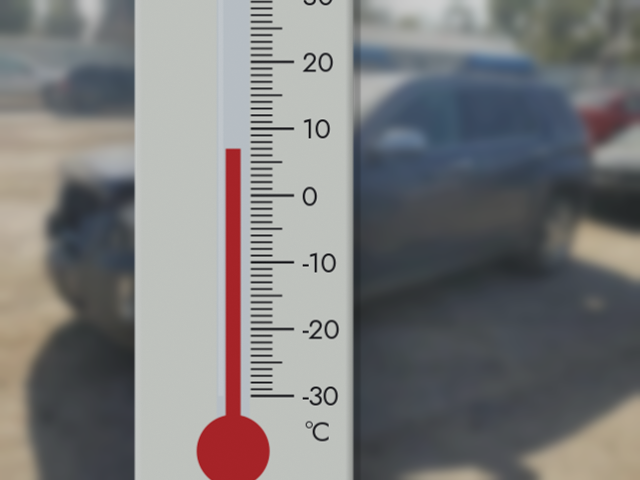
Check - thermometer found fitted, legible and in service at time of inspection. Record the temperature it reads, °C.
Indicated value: 7 °C
